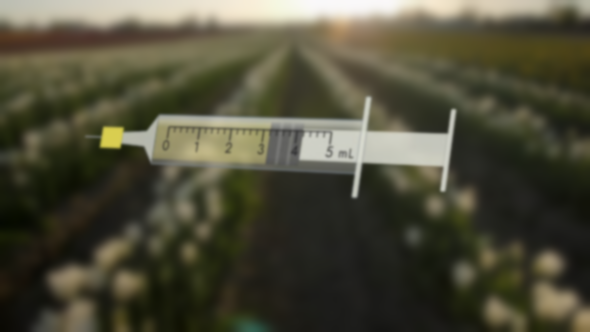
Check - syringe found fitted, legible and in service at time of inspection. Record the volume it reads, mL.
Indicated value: 3.2 mL
